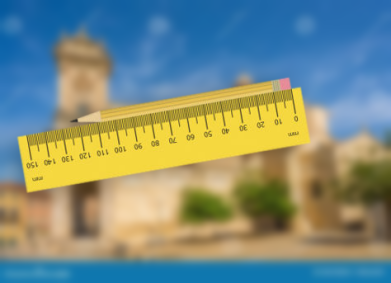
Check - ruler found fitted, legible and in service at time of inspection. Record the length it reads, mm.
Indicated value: 125 mm
